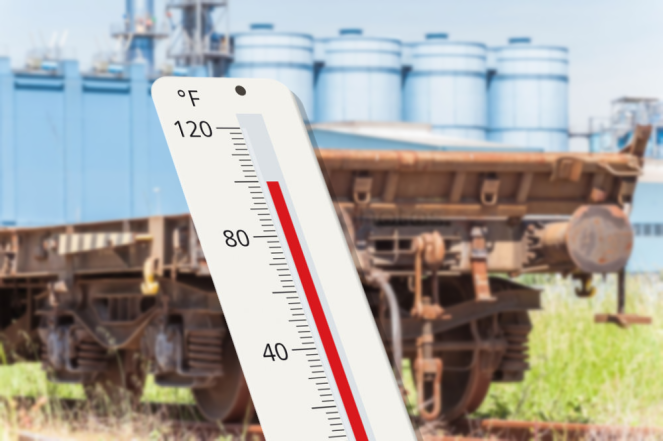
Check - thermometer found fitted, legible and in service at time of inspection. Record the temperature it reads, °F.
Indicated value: 100 °F
